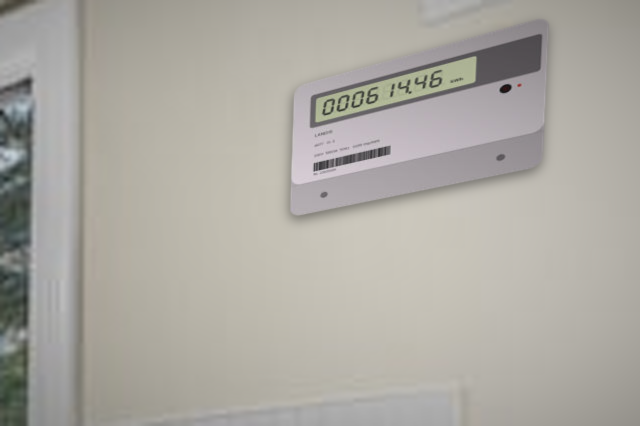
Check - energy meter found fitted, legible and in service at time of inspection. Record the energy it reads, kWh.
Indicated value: 614.46 kWh
